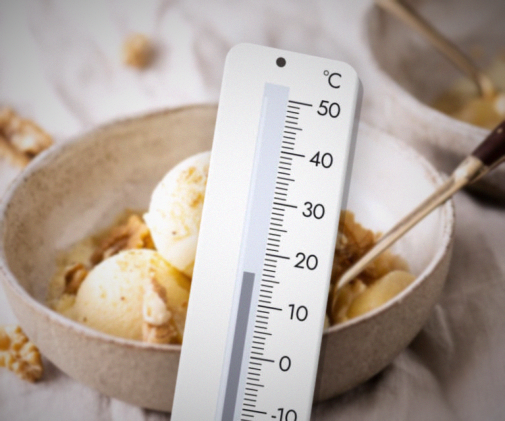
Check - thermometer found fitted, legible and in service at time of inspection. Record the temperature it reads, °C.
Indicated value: 16 °C
